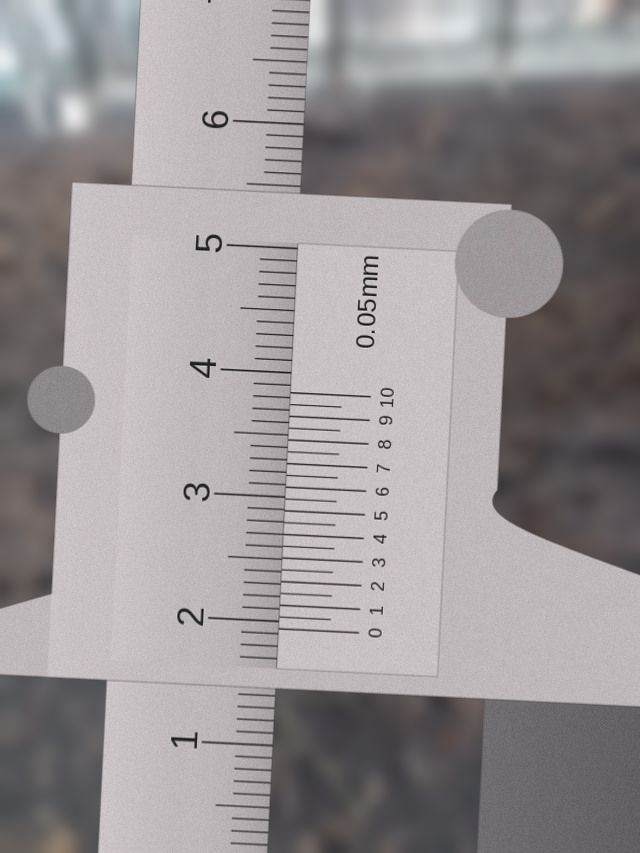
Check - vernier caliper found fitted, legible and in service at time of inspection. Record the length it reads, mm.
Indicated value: 19.4 mm
